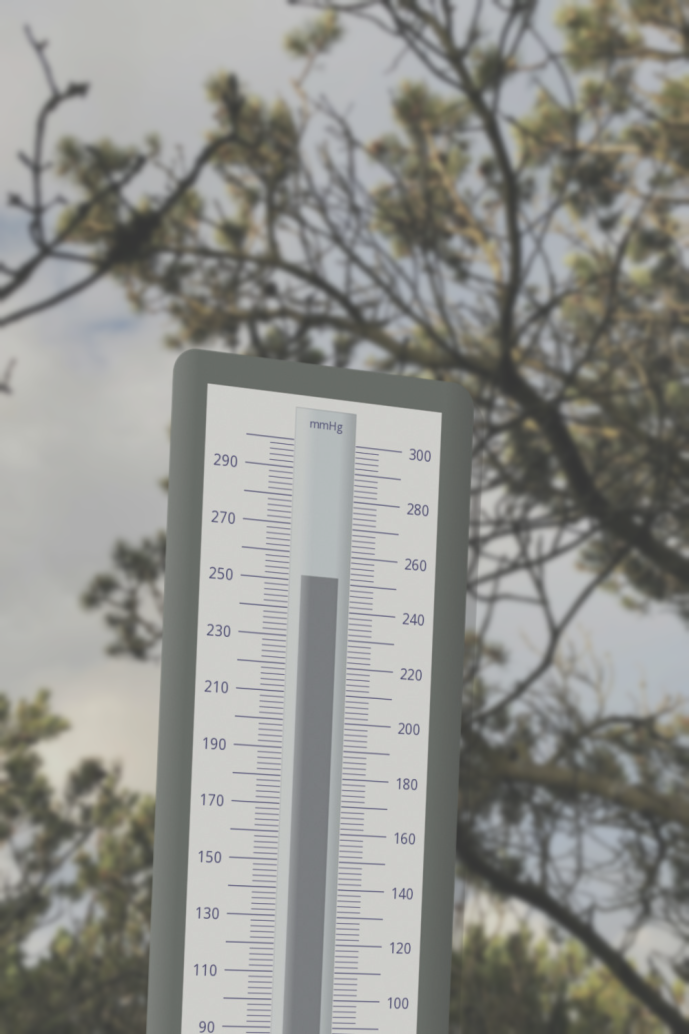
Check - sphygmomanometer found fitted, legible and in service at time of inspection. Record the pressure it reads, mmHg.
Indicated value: 252 mmHg
